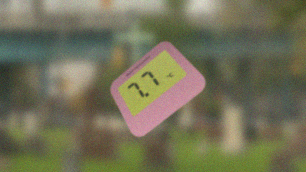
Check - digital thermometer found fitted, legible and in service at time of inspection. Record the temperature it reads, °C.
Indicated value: 7.7 °C
